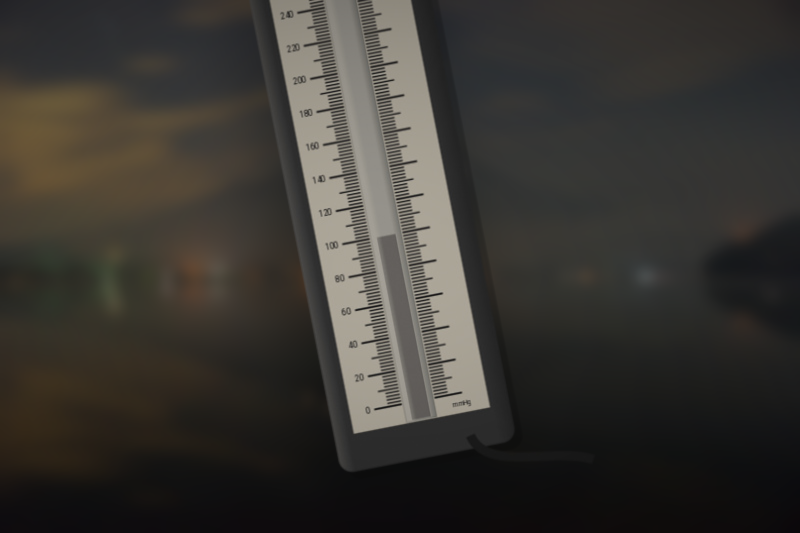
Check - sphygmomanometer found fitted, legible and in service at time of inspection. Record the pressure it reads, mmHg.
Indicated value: 100 mmHg
